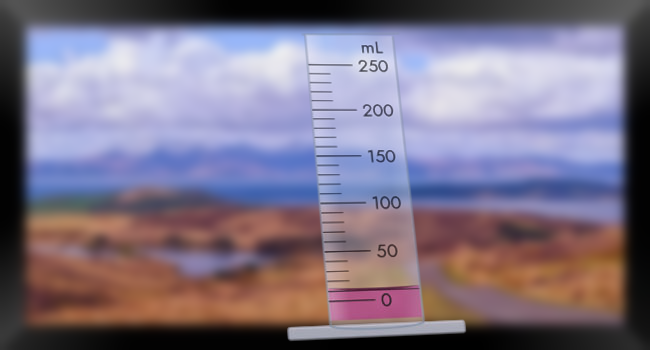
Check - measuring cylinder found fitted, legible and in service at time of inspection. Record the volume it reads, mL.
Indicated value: 10 mL
